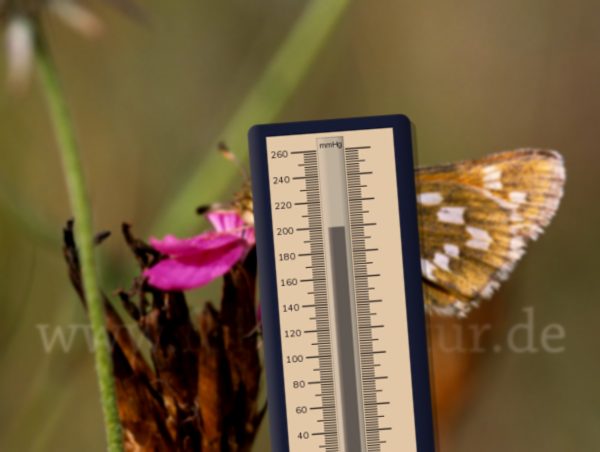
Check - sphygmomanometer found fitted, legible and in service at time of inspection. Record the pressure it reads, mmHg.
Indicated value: 200 mmHg
